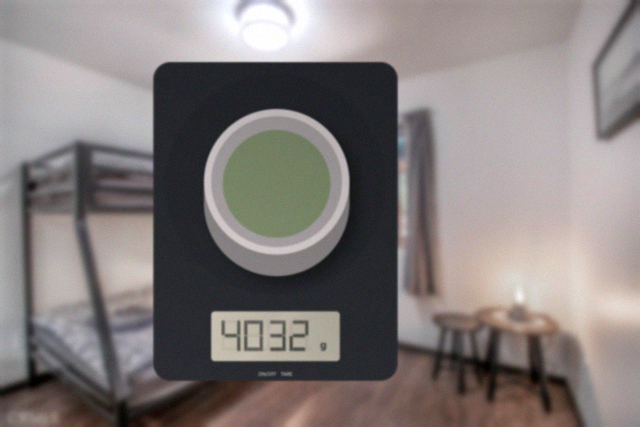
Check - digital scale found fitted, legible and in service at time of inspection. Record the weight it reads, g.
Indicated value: 4032 g
